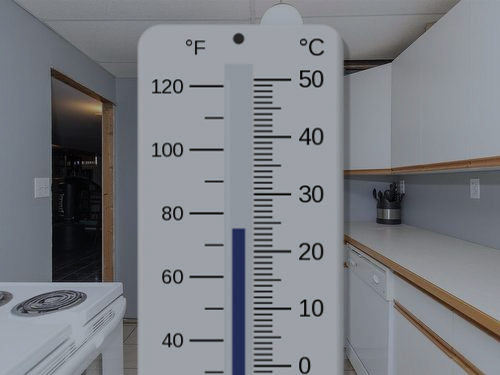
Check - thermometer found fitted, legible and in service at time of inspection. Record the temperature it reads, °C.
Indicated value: 24 °C
